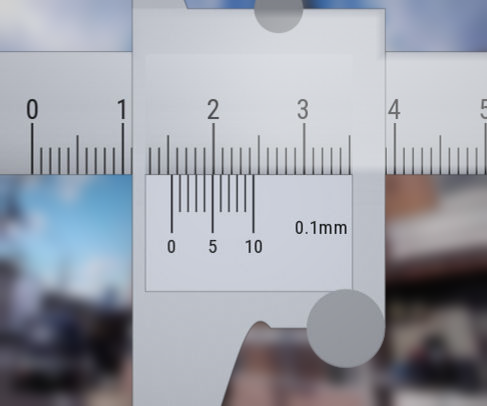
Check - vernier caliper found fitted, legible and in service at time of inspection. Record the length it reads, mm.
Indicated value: 15.4 mm
